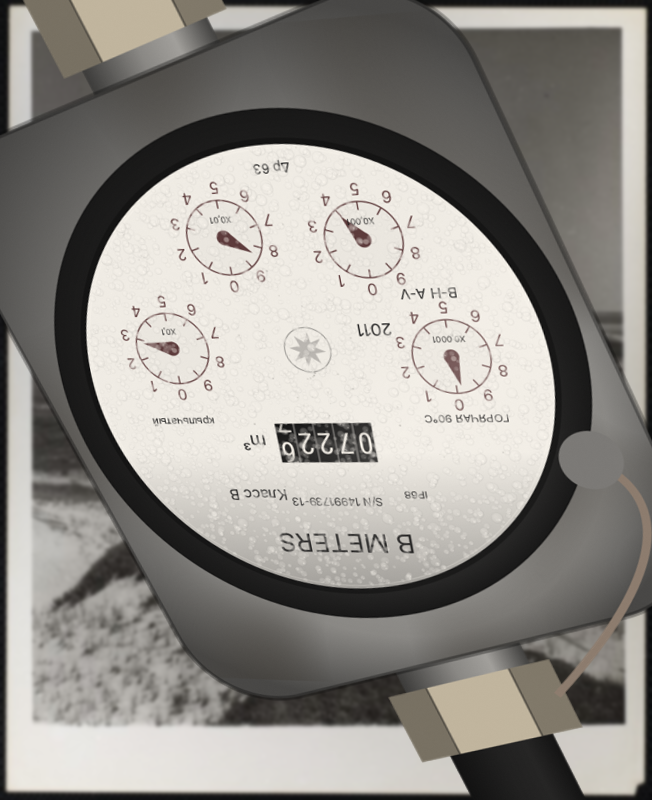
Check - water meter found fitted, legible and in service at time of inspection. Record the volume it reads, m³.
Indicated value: 7226.2839 m³
